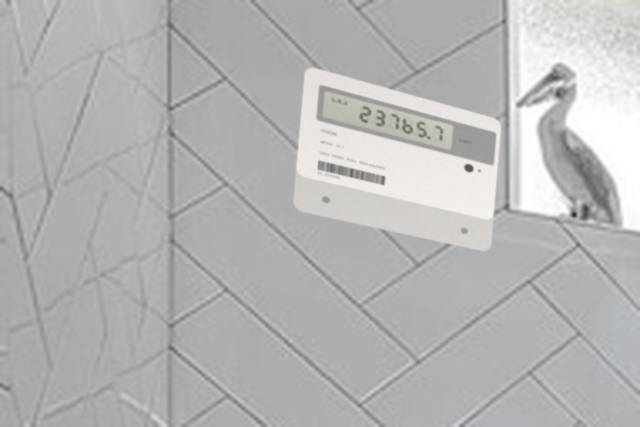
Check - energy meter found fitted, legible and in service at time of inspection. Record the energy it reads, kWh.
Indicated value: 23765.7 kWh
